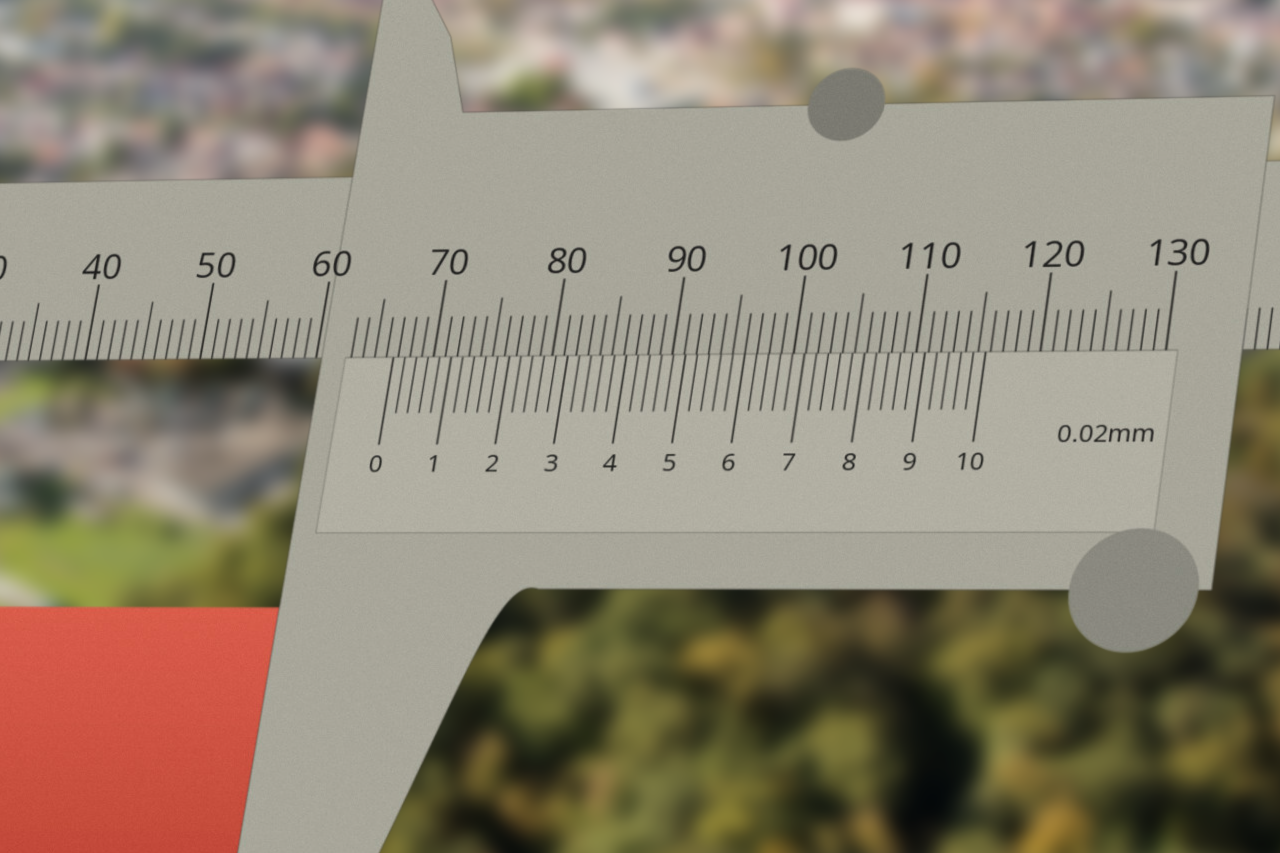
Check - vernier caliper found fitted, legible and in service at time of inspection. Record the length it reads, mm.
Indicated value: 66.6 mm
